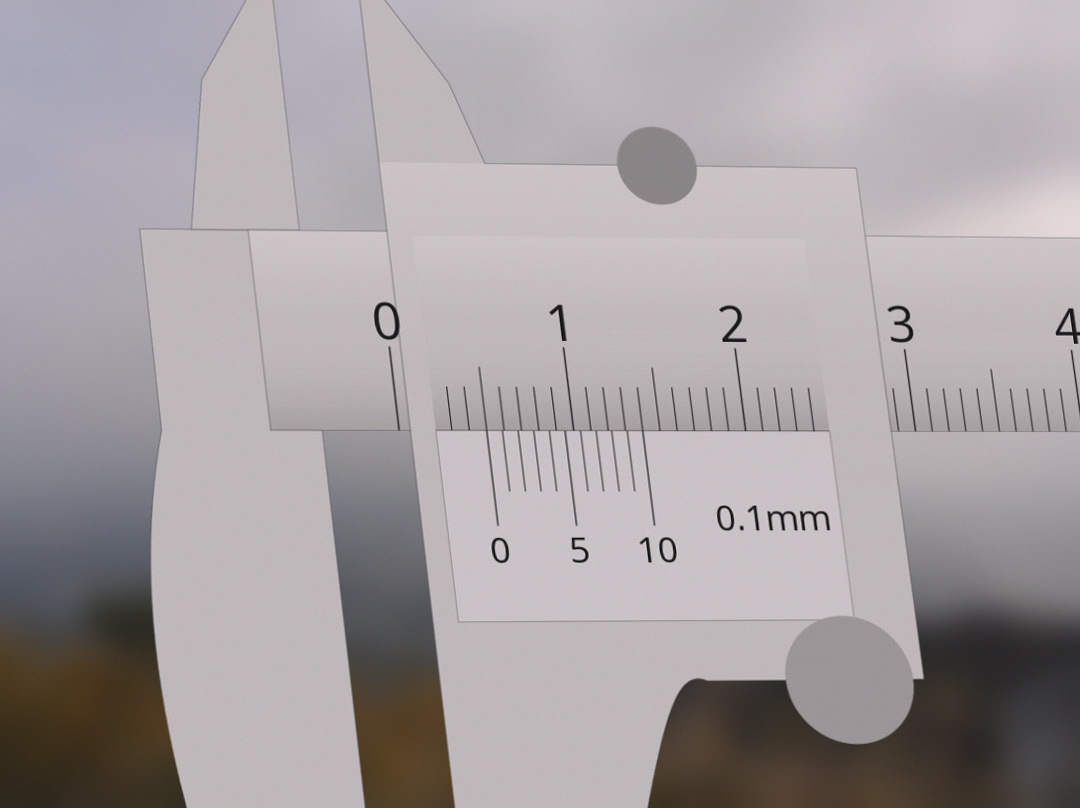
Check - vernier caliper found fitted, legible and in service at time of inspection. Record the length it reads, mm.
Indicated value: 5.0 mm
